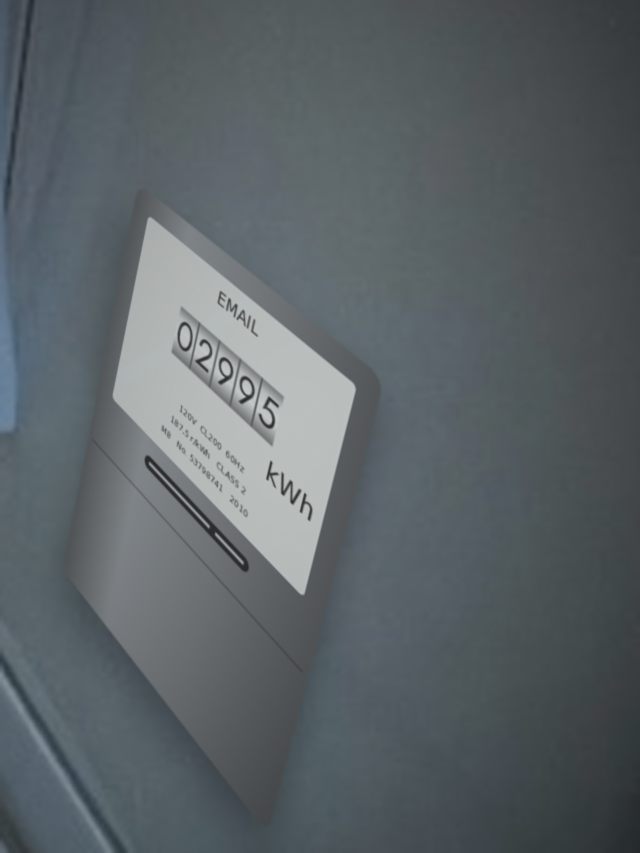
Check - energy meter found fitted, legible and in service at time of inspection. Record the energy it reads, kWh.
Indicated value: 2995 kWh
